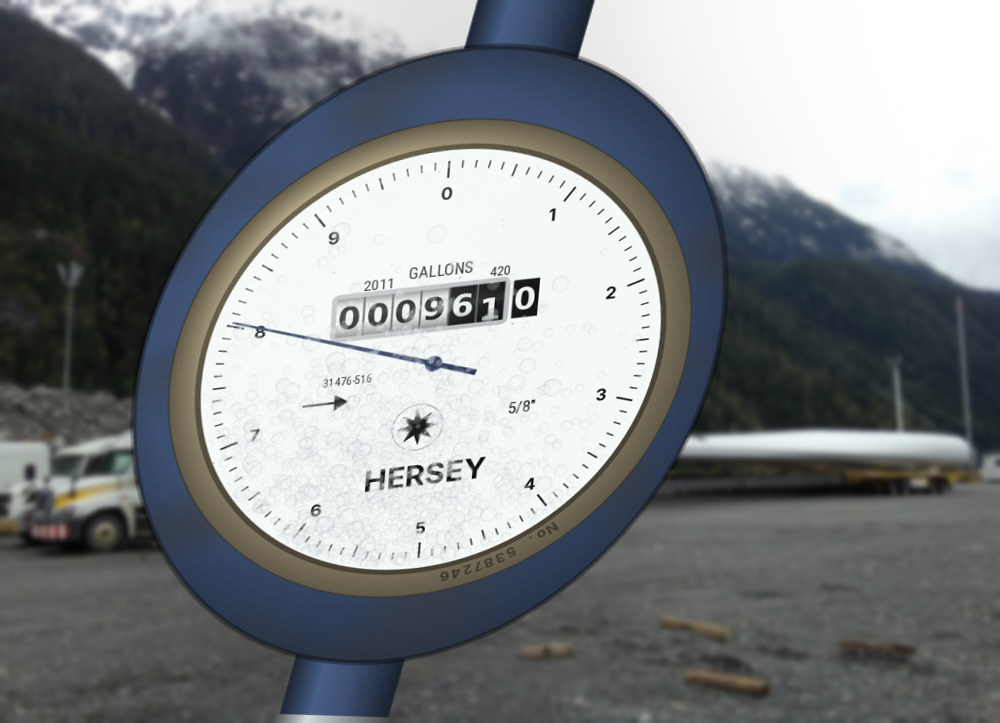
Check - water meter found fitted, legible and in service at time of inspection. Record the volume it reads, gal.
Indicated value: 9608.0 gal
